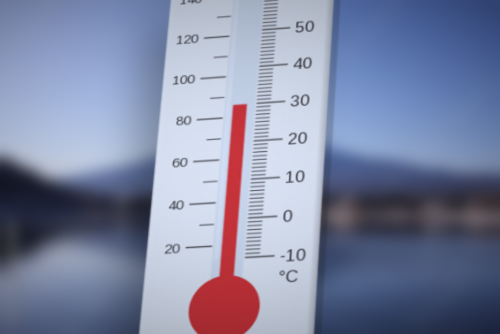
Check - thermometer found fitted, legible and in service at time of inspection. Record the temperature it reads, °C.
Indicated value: 30 °C
